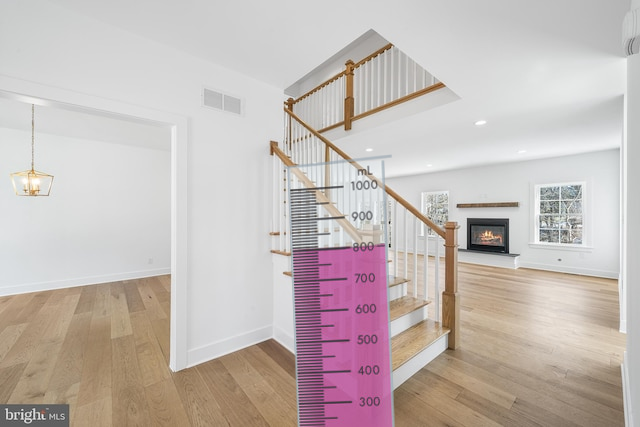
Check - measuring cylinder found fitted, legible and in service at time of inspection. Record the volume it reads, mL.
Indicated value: 800 mL
